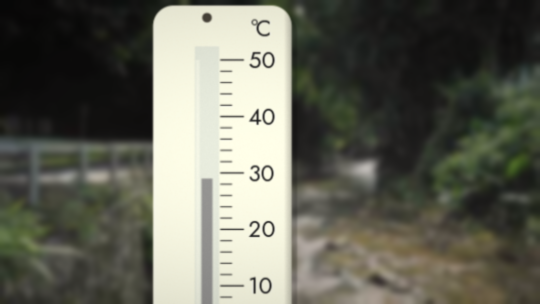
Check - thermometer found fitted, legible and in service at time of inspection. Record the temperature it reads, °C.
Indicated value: 29 °C
